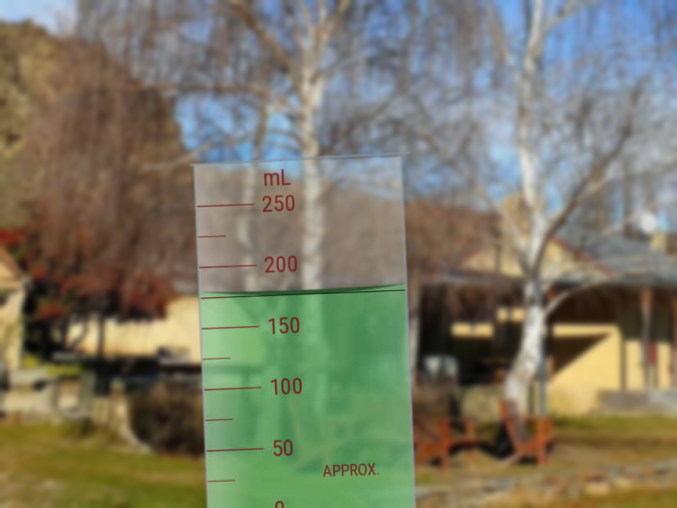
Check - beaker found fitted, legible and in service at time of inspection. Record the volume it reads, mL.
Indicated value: 175 mL
